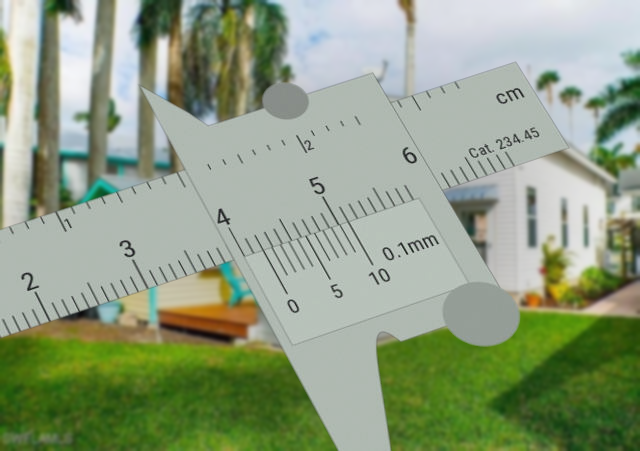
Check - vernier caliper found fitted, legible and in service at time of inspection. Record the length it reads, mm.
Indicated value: 42.0 mm
